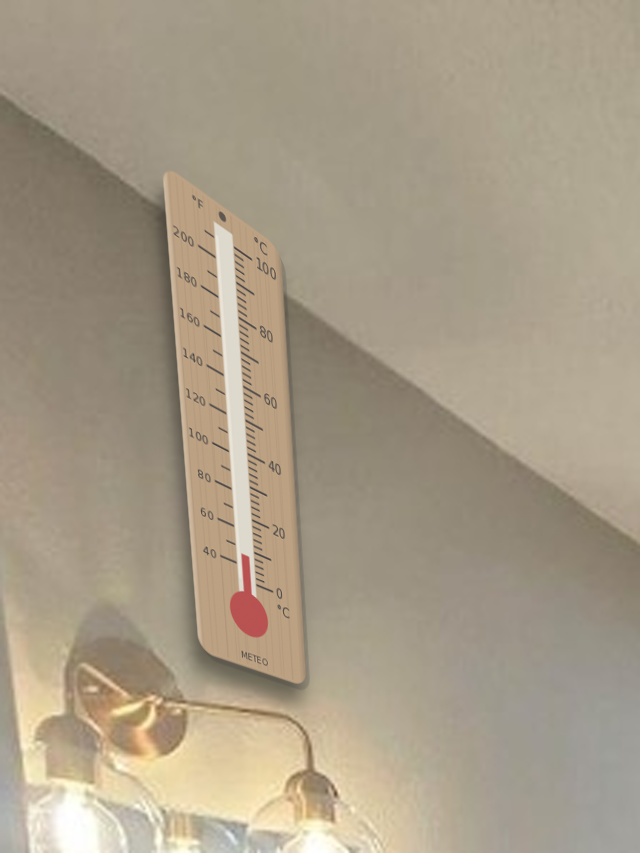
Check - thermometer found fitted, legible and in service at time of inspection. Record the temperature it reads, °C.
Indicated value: 8 °C
